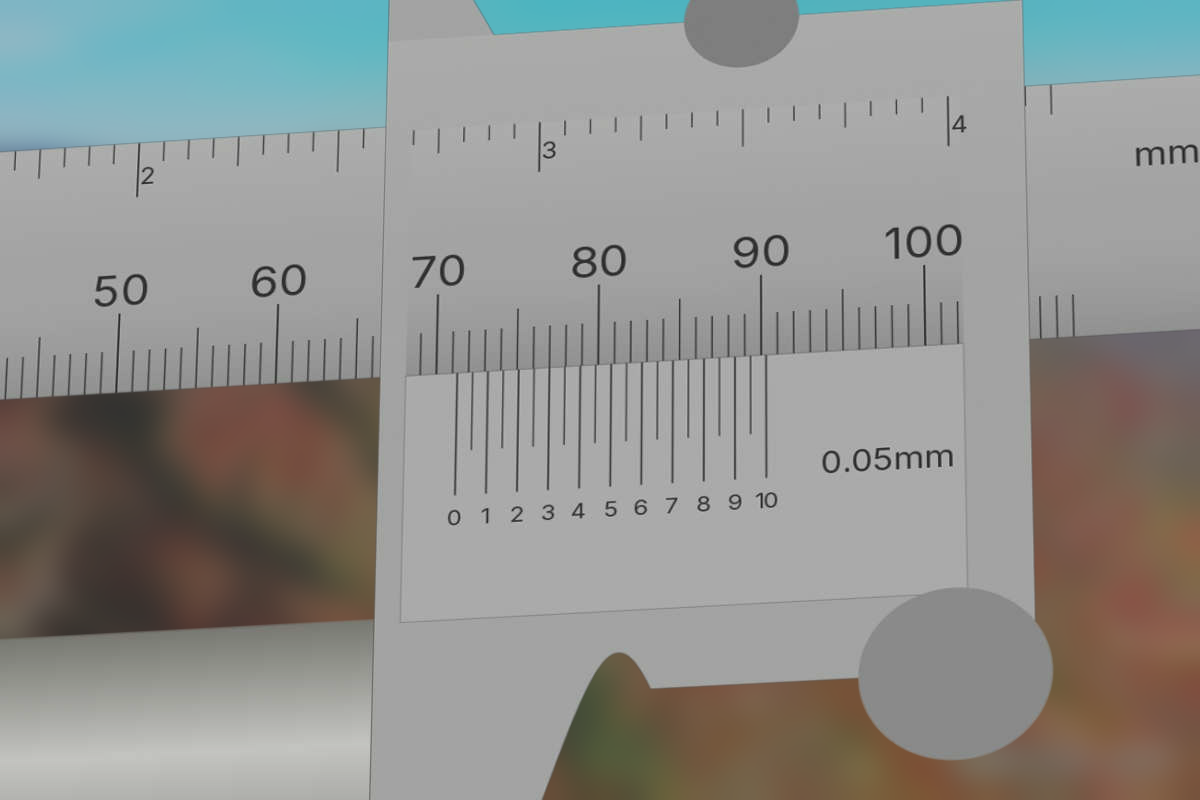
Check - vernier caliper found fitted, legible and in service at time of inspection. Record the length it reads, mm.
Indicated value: 71.3 mm
